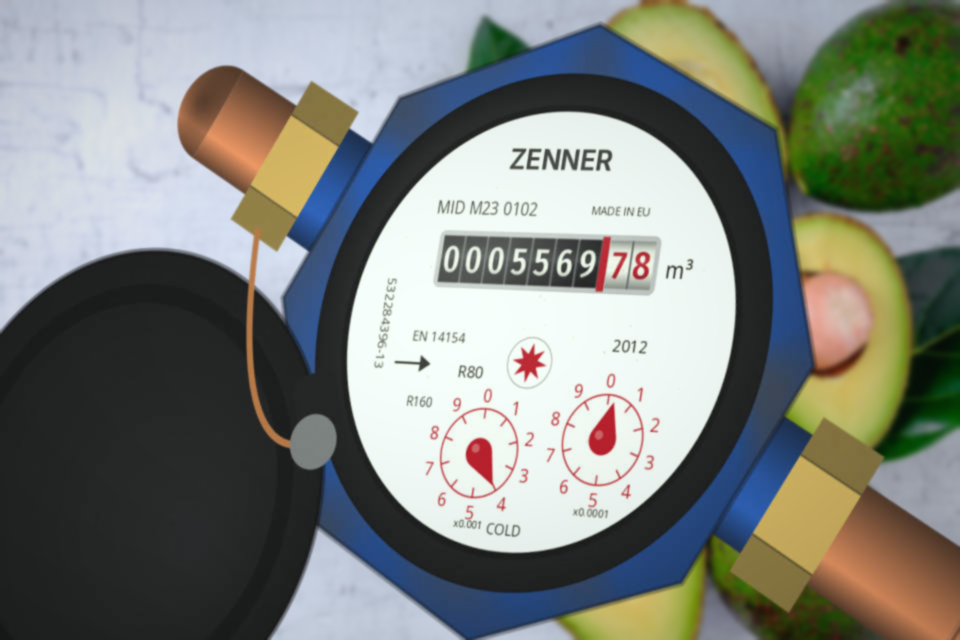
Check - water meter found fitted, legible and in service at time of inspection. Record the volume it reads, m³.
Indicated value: 5569.7840 m³
